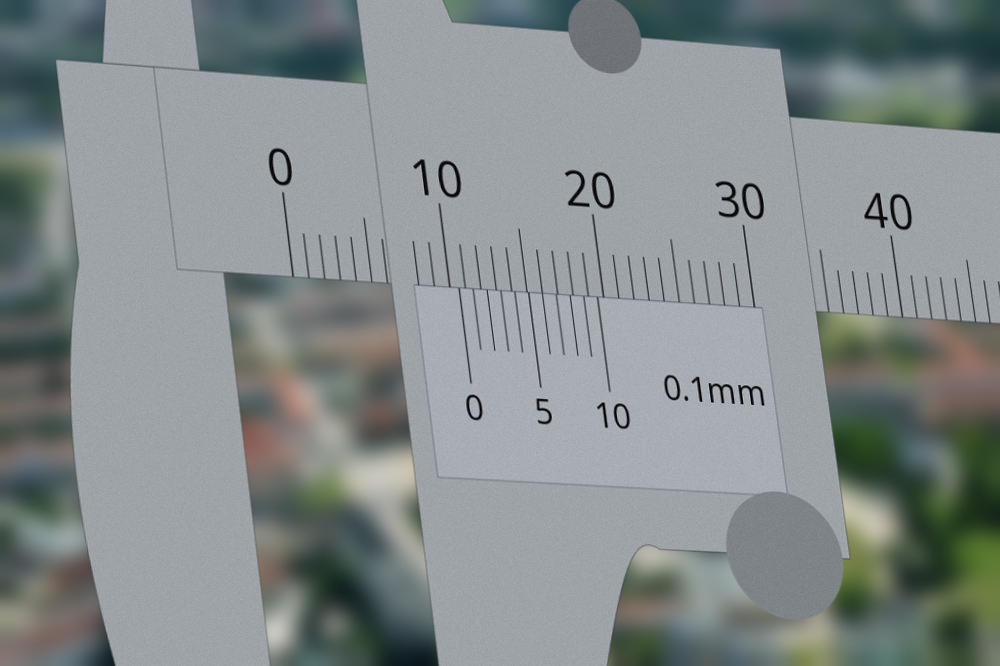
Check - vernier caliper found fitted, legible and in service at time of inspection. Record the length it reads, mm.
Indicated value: 10.6 mm
